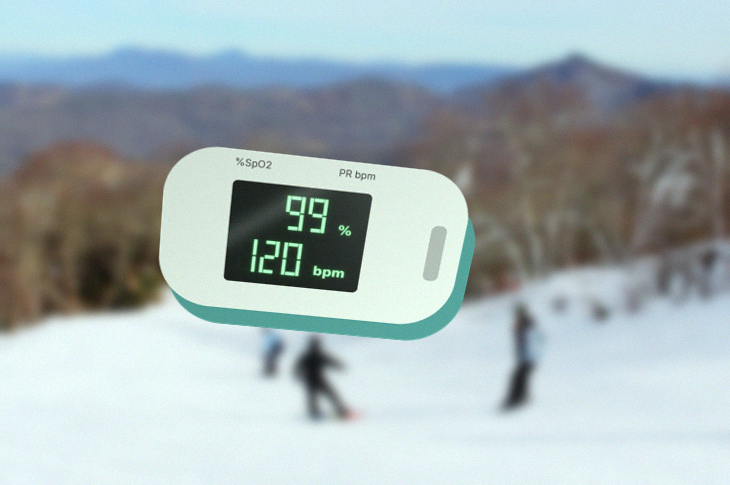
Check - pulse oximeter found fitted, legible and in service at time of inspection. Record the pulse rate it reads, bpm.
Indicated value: 120 bpm
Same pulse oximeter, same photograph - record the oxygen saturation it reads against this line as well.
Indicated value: 99 %
